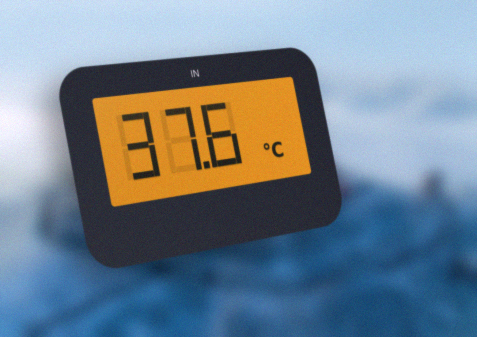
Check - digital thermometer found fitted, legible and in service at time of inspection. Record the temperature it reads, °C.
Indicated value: 37.6 °C
